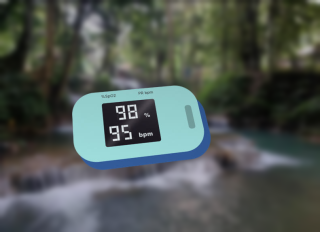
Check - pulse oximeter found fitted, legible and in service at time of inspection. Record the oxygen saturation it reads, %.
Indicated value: 98 %
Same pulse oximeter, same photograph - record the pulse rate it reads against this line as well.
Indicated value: 95 bpm
